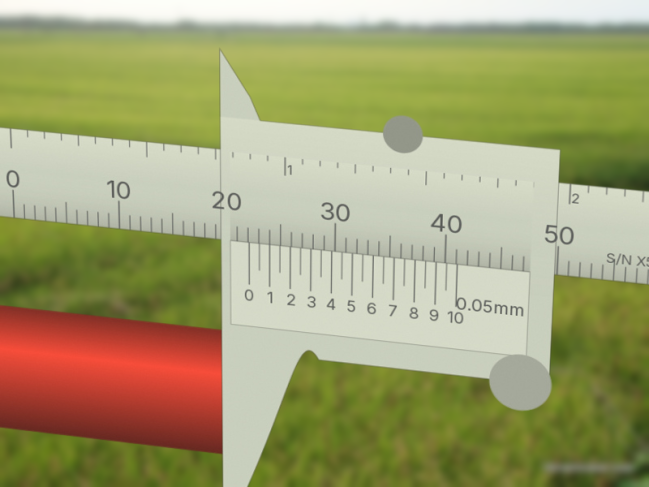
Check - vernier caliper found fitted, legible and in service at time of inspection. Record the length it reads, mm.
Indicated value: 22.1 mm
